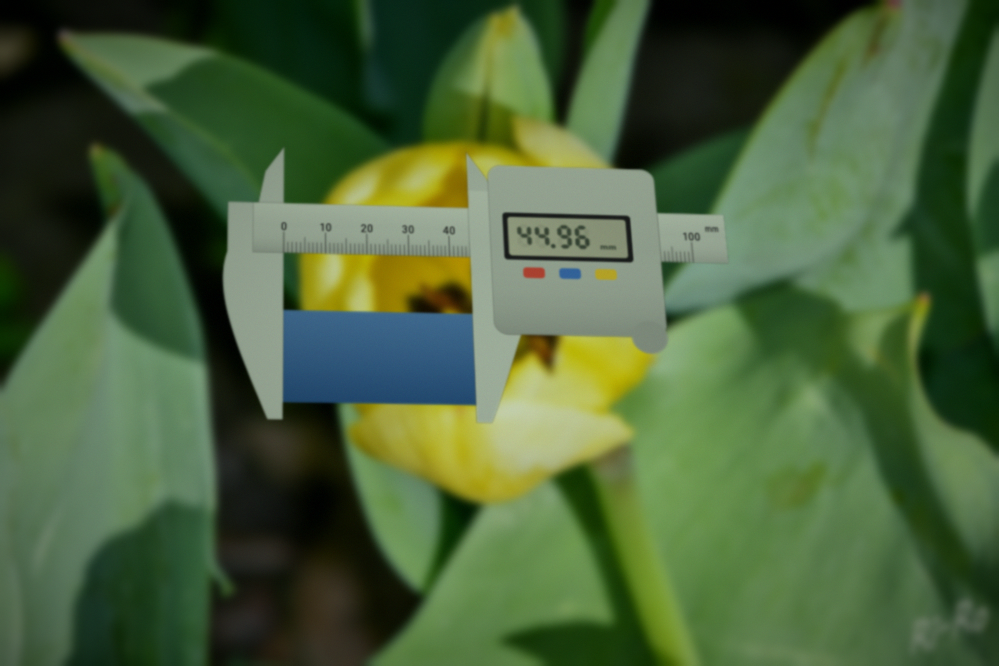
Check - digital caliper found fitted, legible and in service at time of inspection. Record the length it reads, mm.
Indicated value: 44.96 mm
